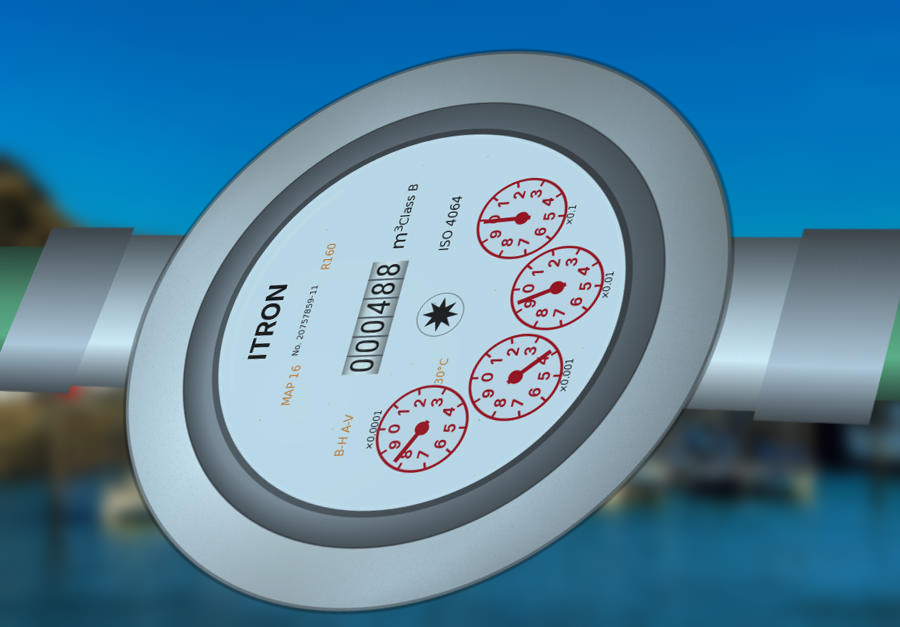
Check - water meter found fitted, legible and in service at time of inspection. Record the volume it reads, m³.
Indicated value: 487.9938 m³
